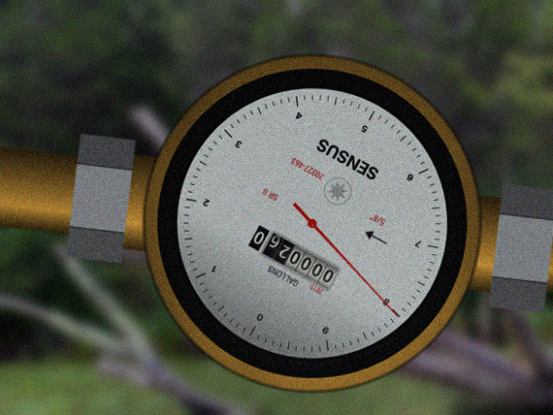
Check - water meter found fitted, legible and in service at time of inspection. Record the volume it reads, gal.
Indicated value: 258.0 gal
